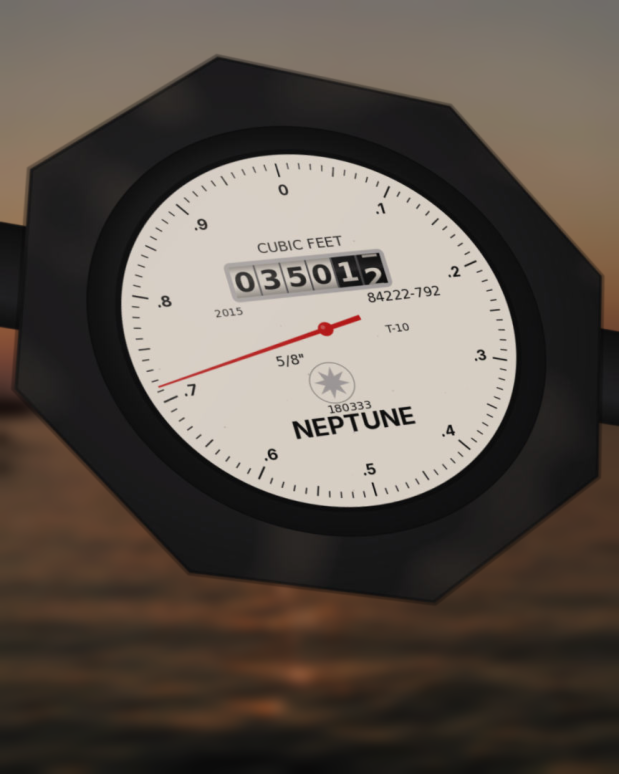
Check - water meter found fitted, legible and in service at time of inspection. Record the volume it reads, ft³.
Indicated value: 35011.71 ft³
